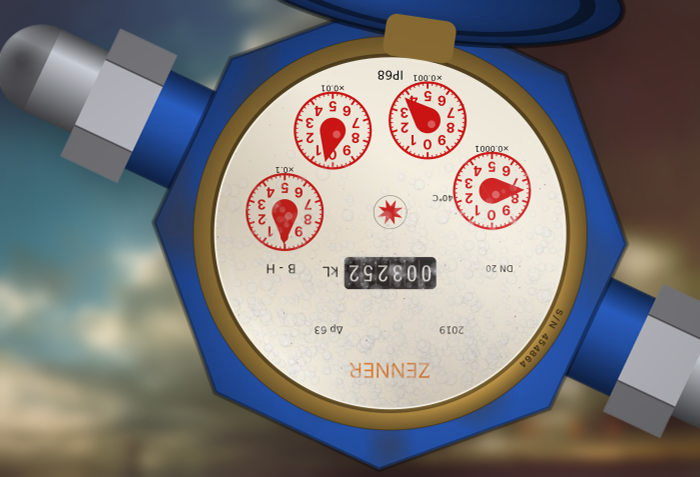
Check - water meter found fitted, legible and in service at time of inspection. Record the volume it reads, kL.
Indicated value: 3252.0037 kL
